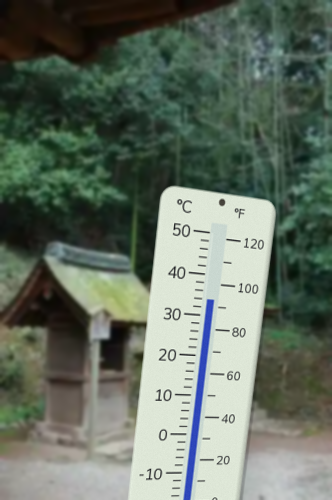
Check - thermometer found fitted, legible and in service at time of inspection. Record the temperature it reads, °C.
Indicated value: 34 °C
